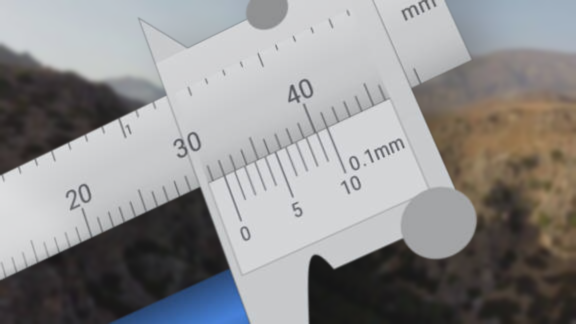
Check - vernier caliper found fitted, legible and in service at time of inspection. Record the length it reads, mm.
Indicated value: 32.0 mm
